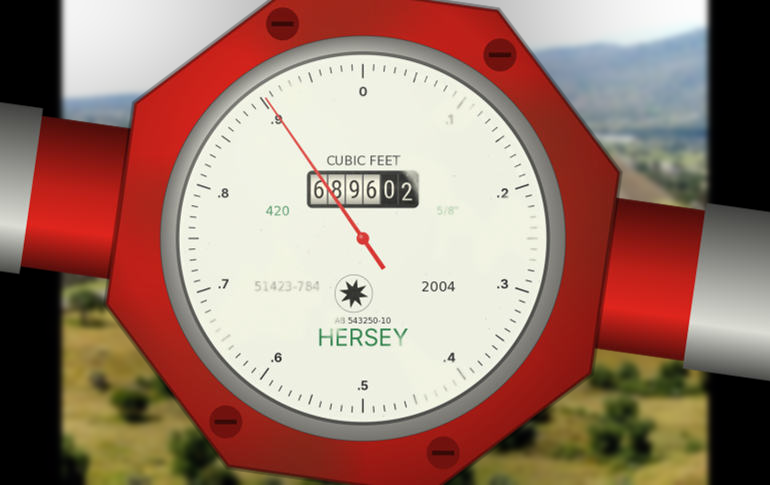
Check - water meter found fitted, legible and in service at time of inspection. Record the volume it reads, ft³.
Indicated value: 689601.90 ft³
